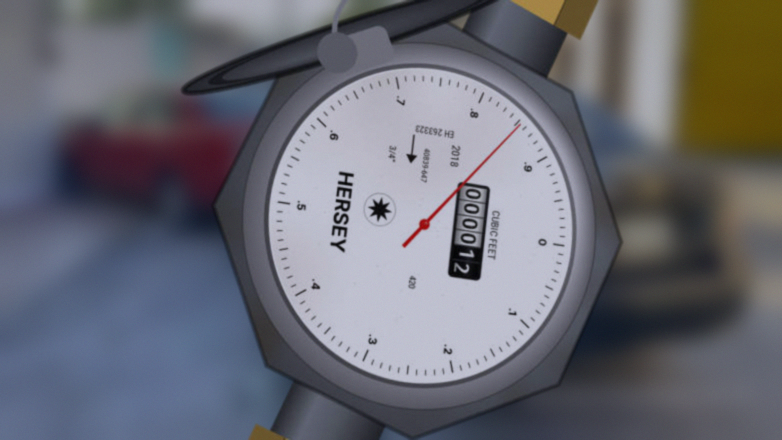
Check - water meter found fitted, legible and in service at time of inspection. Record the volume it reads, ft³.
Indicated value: 11.85 ft³
